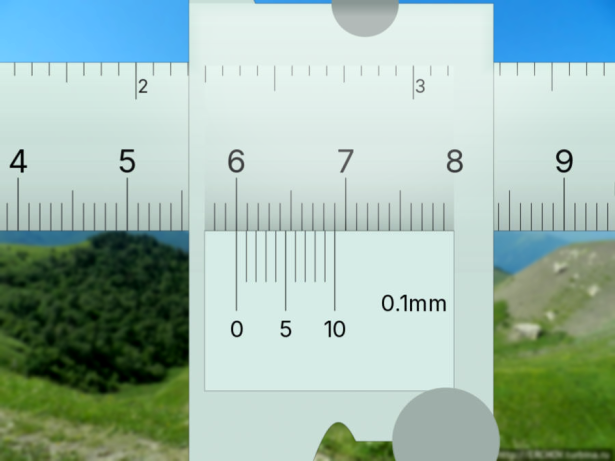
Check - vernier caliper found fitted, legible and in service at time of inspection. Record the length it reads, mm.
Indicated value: 60.0 mm
